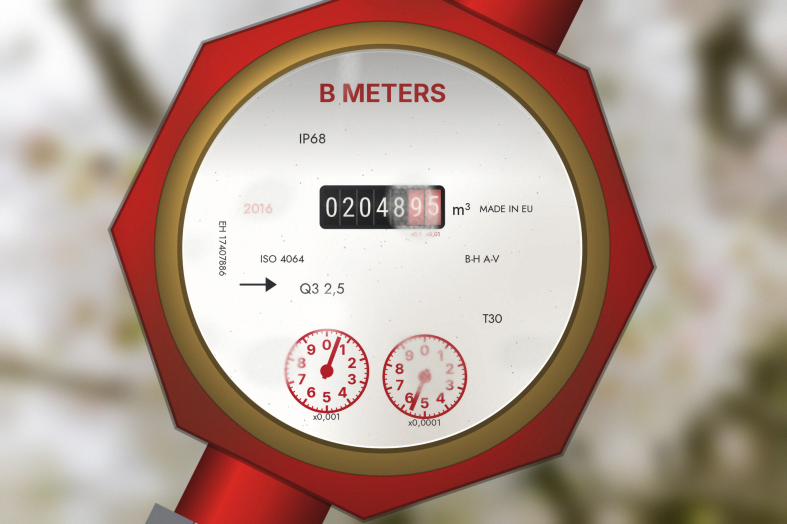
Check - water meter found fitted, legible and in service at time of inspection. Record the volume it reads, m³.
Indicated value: 2048.9505 m³
